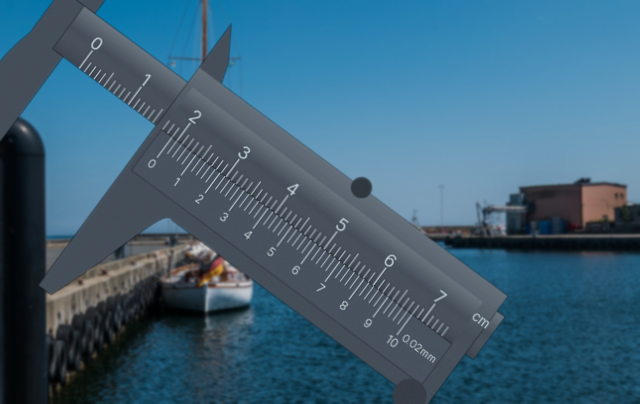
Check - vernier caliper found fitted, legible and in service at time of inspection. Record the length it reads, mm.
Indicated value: 19.0 mm
